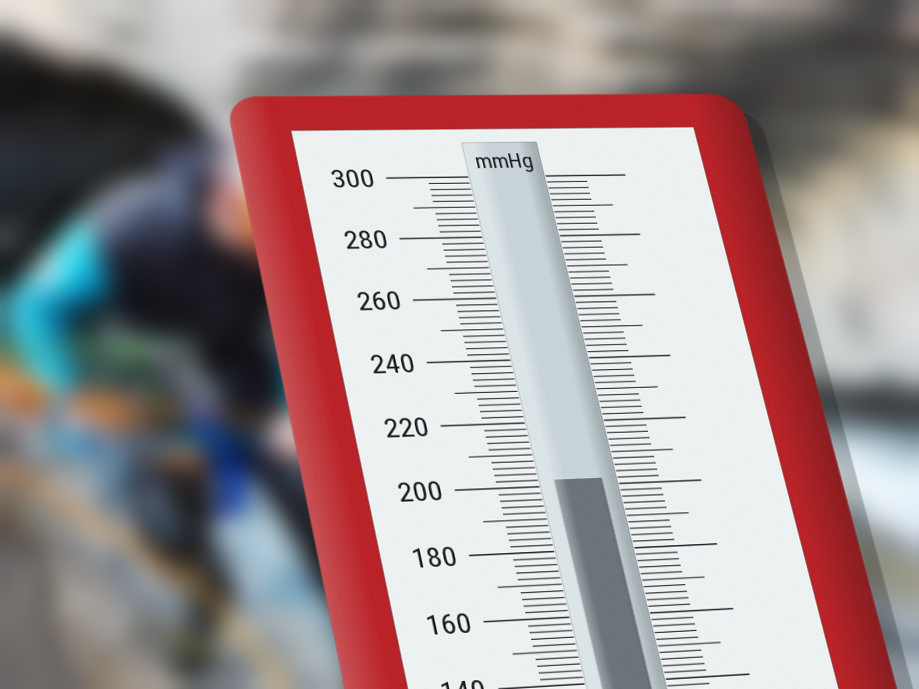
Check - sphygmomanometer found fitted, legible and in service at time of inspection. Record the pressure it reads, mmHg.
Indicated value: 202 mmHg
